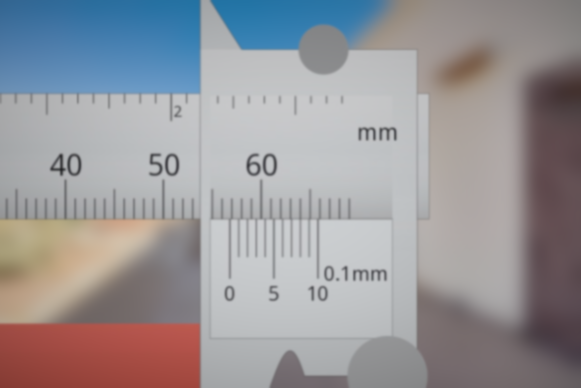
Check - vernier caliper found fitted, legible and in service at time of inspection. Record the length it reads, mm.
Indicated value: 56.8 mm
